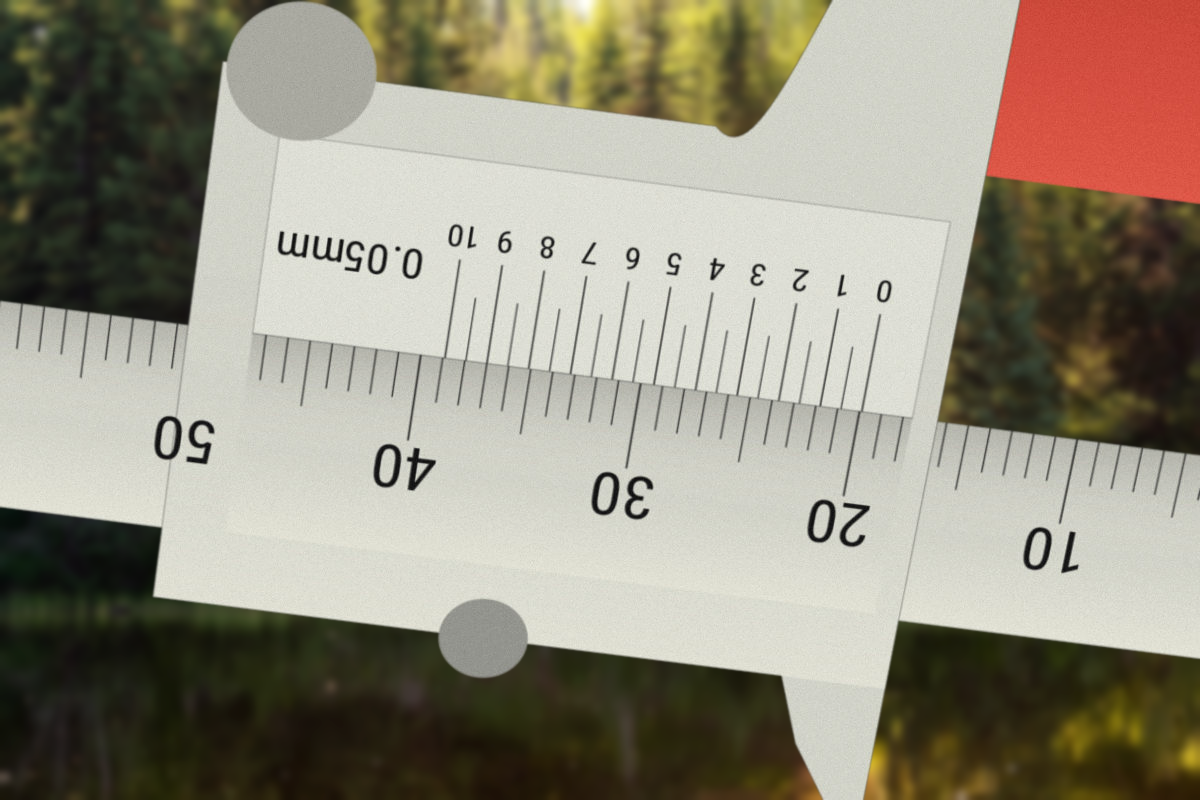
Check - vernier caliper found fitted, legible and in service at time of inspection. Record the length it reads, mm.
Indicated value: 19.9 mm
